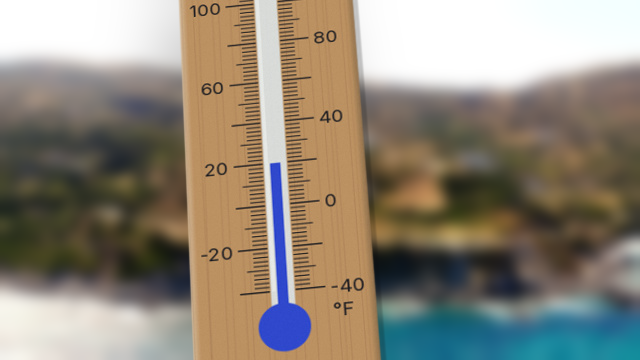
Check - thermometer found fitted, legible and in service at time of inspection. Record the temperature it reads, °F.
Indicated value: 20 °F
